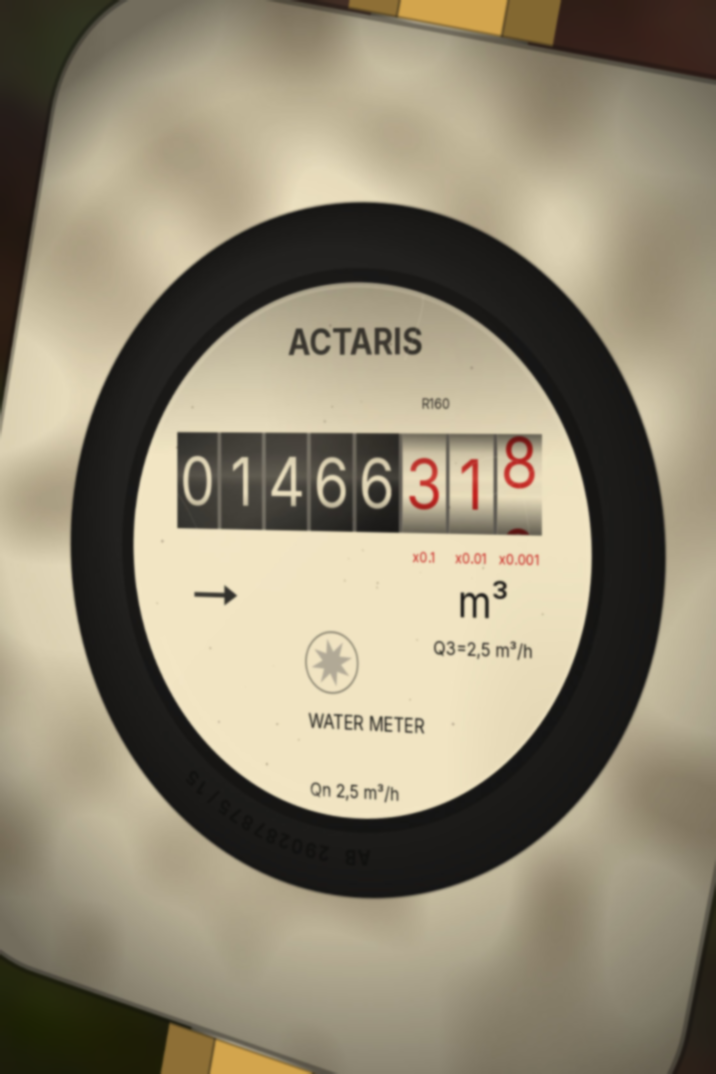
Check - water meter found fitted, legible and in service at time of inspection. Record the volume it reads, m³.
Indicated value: 1466.318 m³
